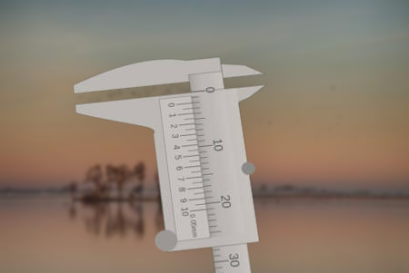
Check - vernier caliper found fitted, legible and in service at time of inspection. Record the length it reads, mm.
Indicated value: 2.0 mm
